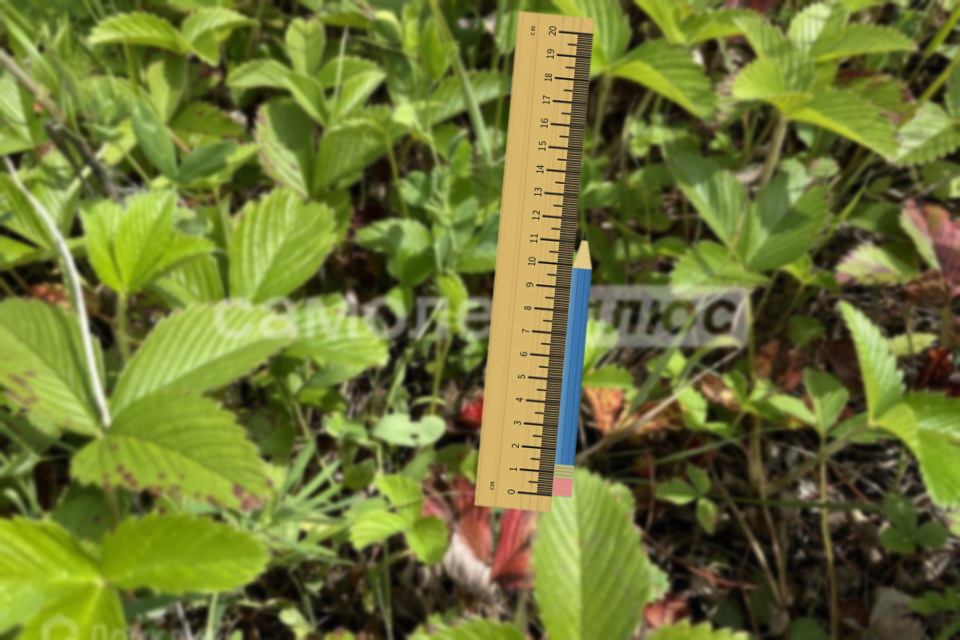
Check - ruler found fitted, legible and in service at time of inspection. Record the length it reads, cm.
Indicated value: 11.5 cm
